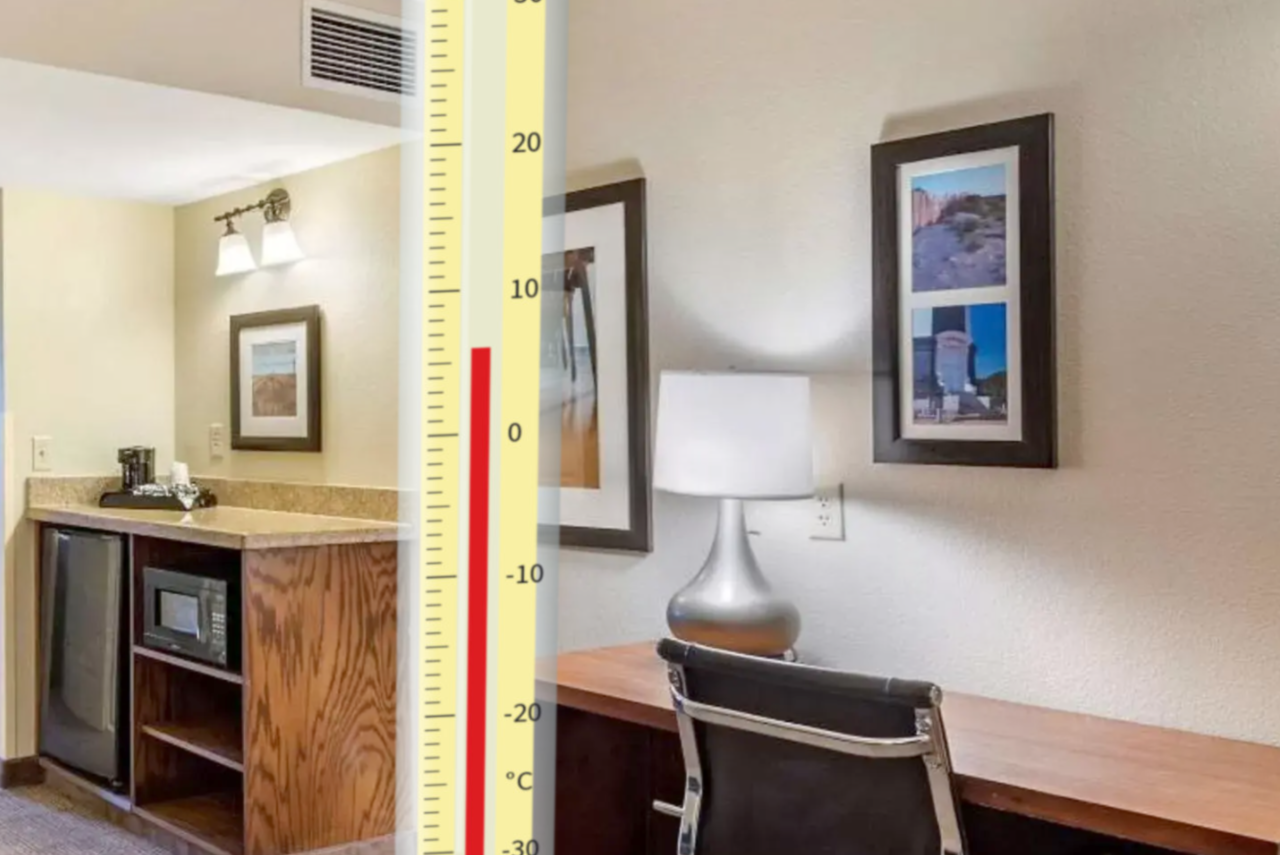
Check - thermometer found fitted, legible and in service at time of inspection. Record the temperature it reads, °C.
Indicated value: 6 °C
